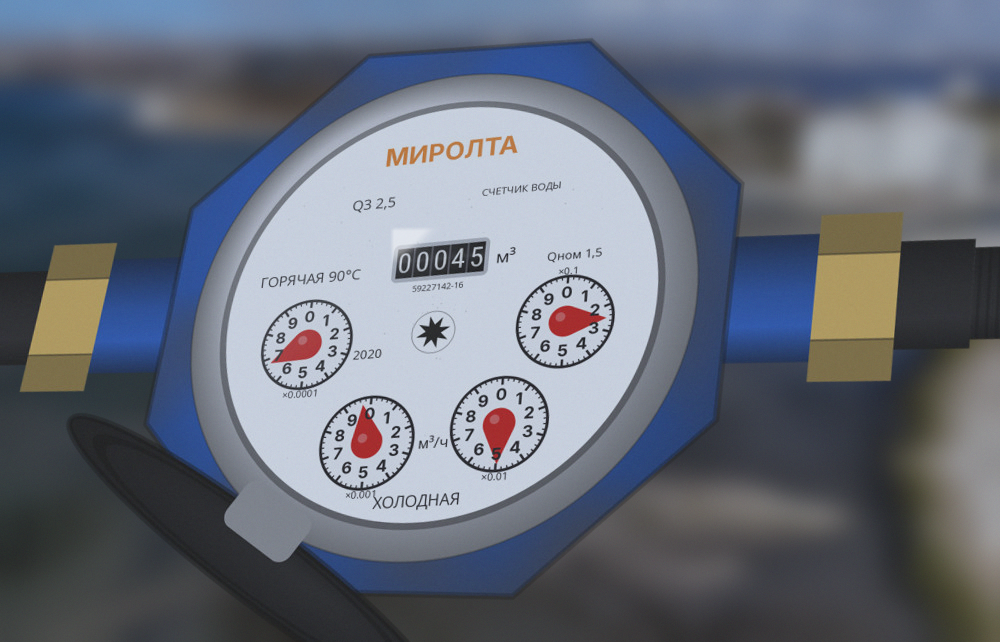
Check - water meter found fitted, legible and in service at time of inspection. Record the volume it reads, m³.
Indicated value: 45.2496 m³
